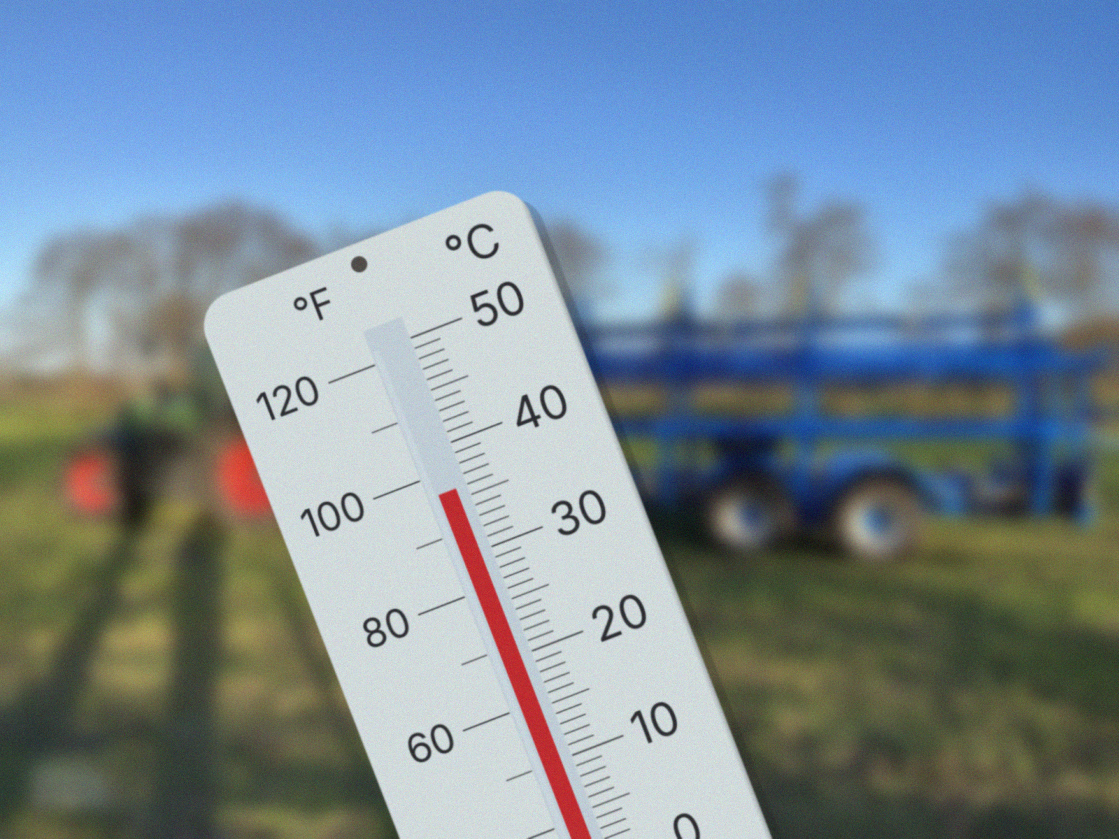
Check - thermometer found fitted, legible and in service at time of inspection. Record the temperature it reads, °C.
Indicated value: 36 °C
